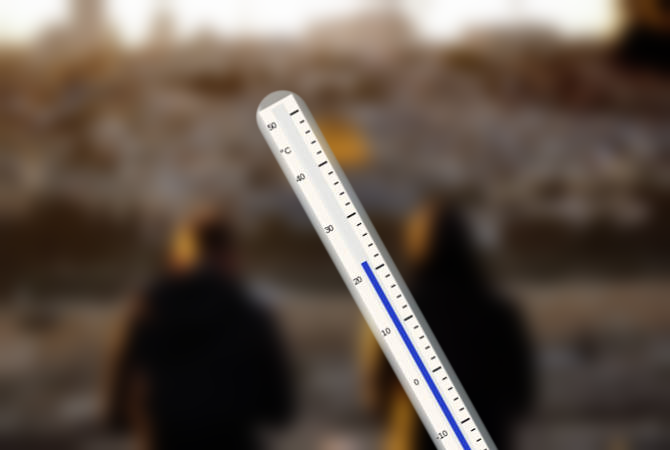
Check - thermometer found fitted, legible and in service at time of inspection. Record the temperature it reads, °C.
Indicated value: 22 °C
